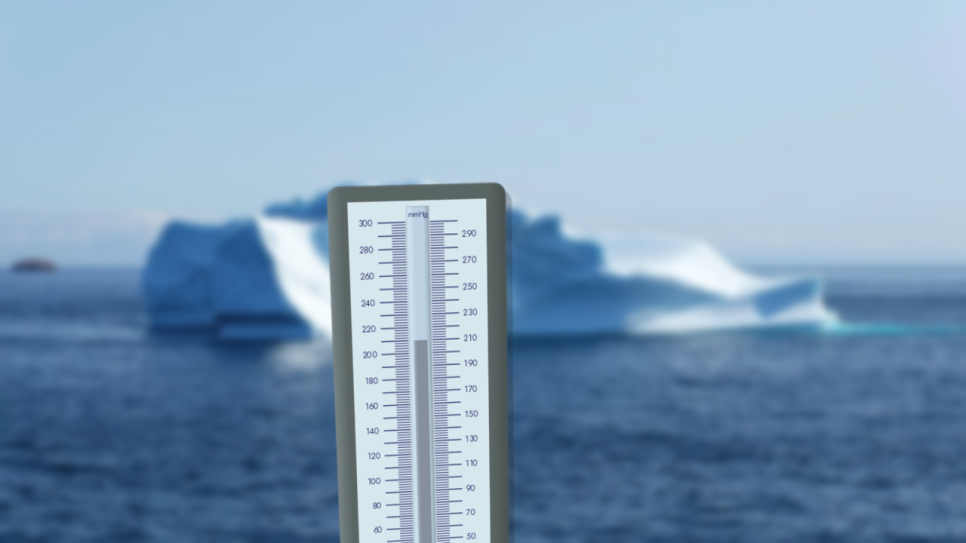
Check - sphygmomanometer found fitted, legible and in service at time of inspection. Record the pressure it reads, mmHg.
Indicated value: 210 mmHg
